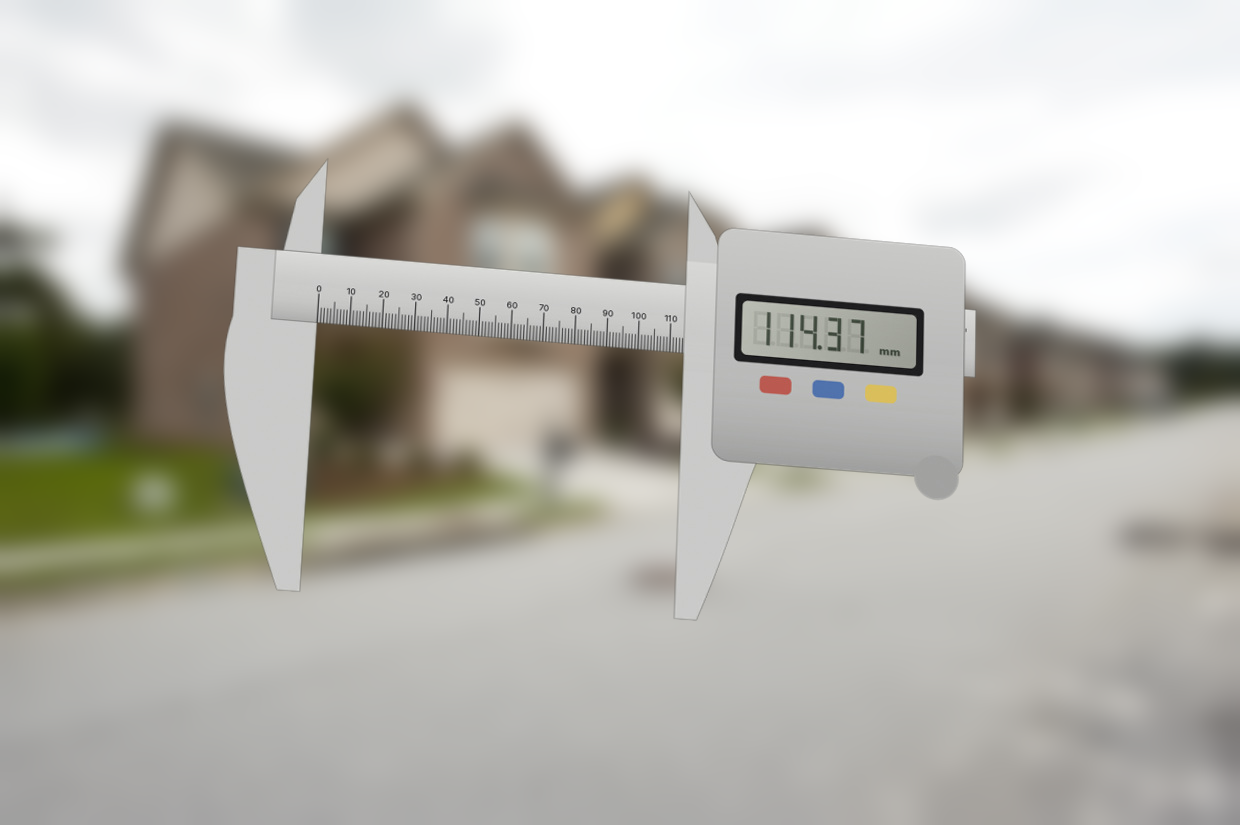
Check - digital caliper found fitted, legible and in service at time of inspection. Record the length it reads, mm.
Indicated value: 114.37 mm
